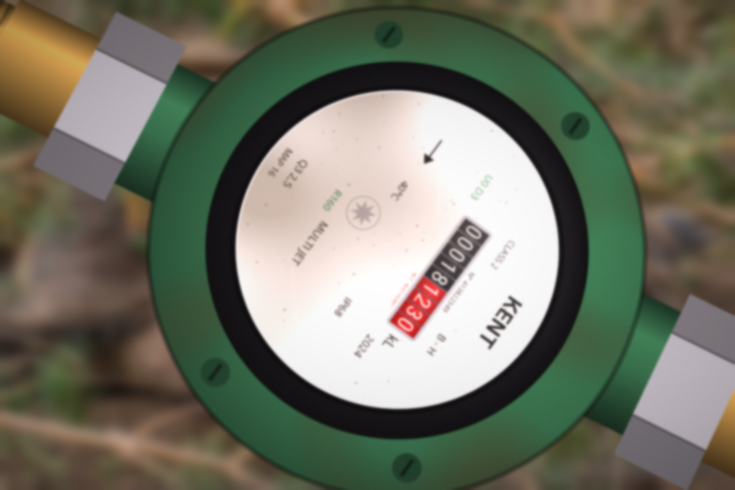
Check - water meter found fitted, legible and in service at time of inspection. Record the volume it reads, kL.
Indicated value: 18.1230 kL
